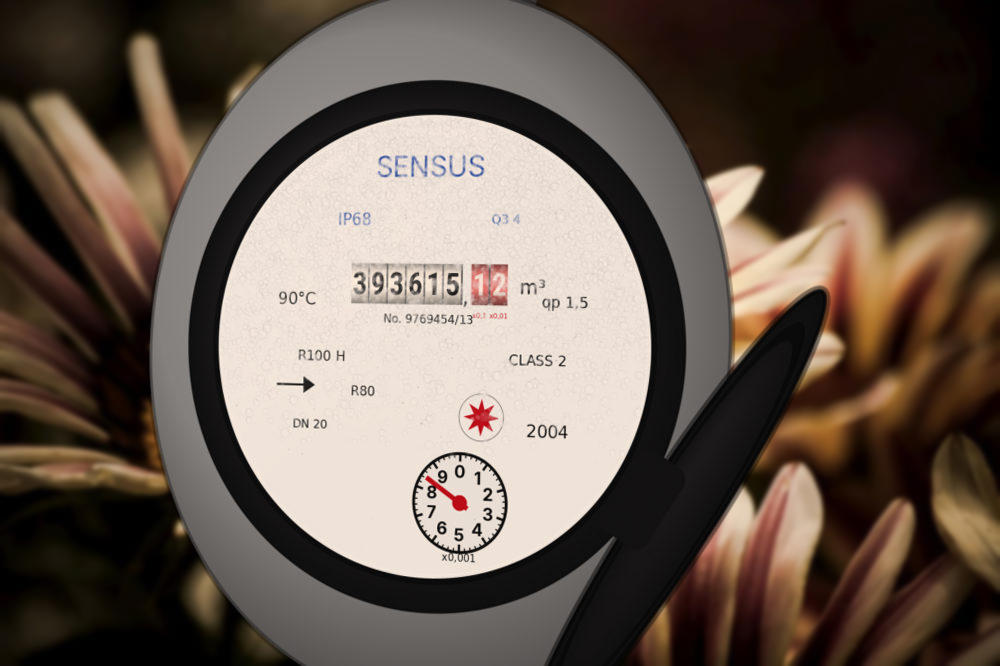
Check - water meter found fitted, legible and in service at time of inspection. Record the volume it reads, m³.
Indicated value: 393615.128 m³
